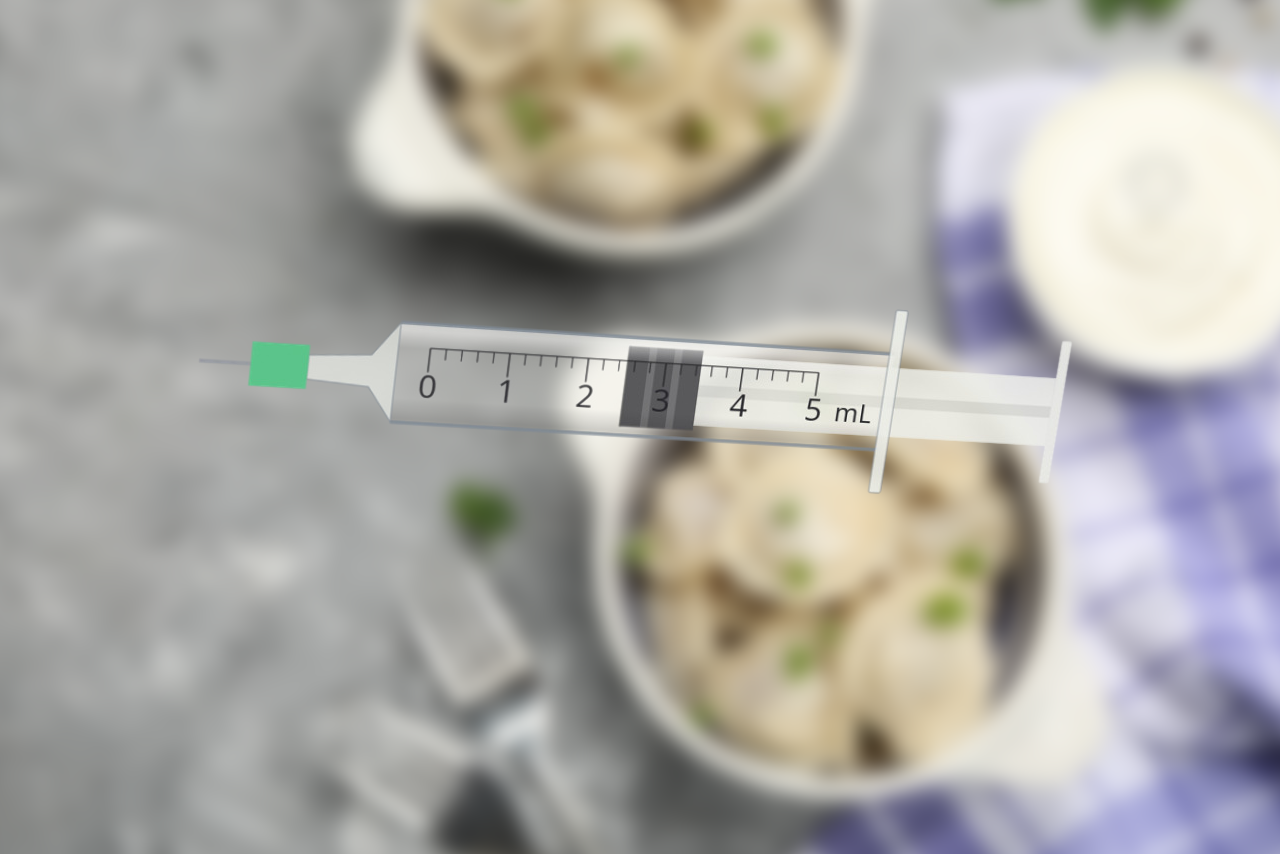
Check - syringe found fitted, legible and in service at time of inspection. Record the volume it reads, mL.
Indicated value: 2.5 mL
